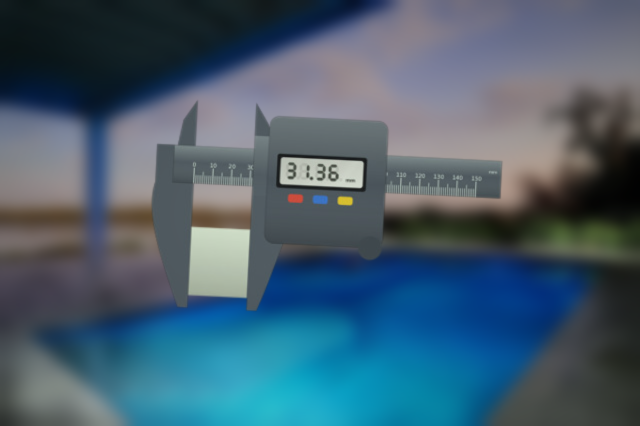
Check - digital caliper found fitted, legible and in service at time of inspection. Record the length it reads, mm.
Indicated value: 31.36 mm
